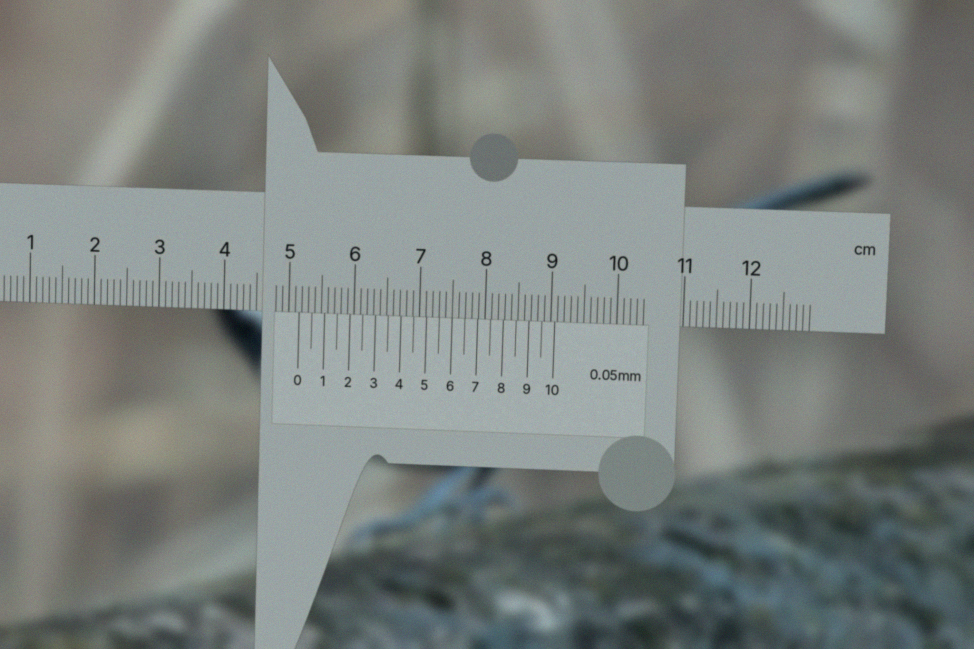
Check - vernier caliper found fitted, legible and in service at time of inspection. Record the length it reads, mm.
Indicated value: 51.6 mm
